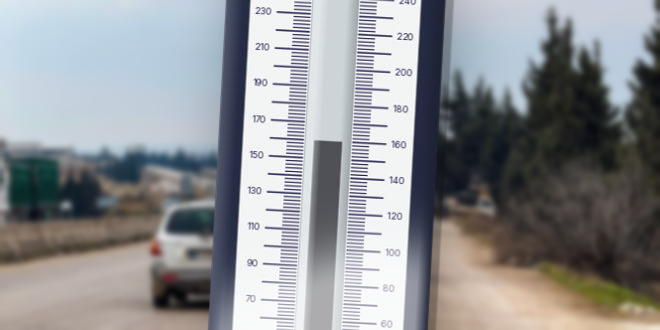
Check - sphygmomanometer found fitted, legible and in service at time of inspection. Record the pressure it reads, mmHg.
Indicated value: 160 mmHg
